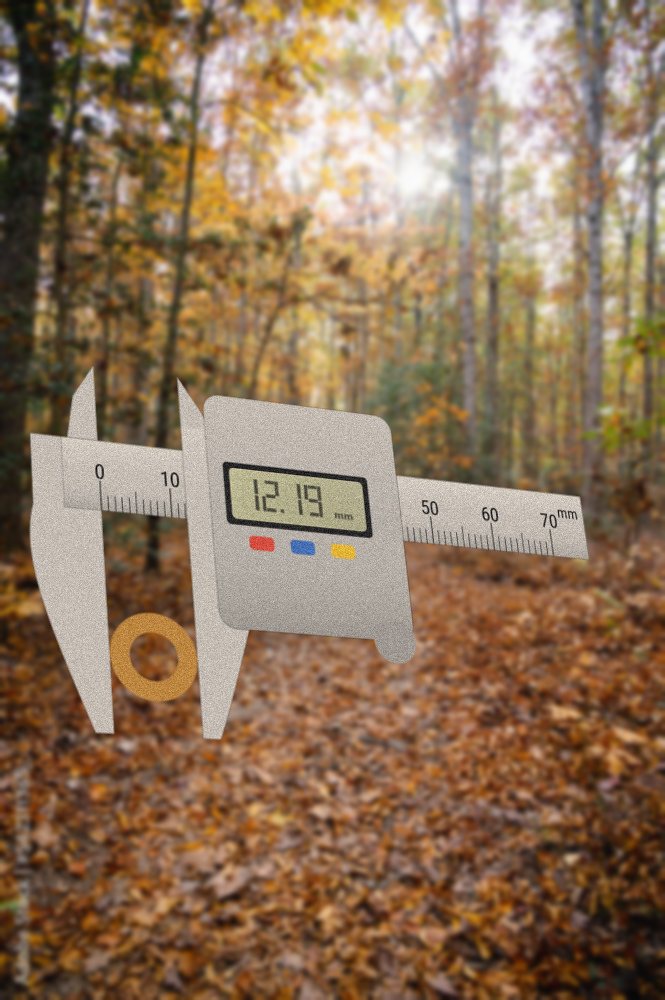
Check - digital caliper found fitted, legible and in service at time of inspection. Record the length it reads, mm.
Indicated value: 12.19 mm
